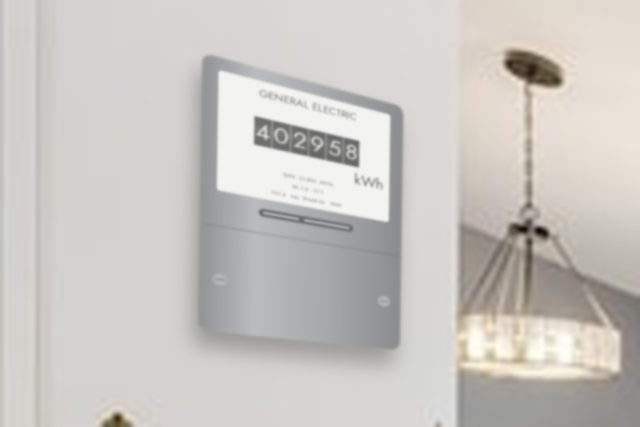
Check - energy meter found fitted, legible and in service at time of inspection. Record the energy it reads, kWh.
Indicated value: 402958 kWh
